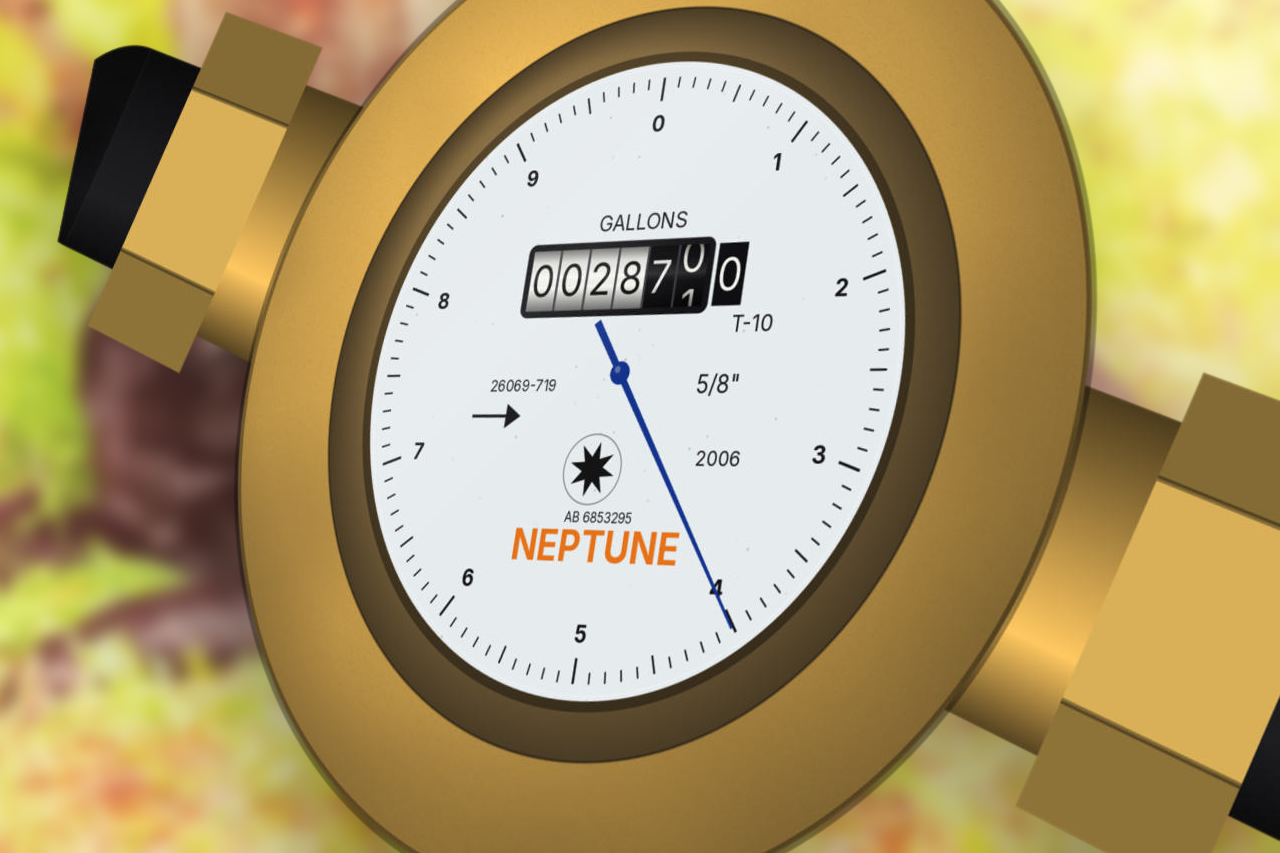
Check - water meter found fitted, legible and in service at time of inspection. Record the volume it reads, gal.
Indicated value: 28704.0 gal
